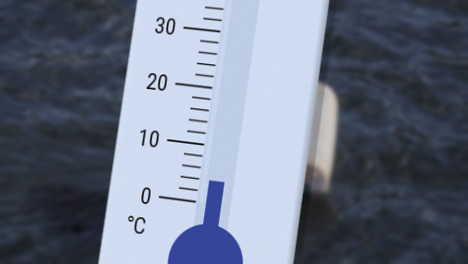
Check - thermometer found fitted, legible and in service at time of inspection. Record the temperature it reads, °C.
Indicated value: 4 °C
